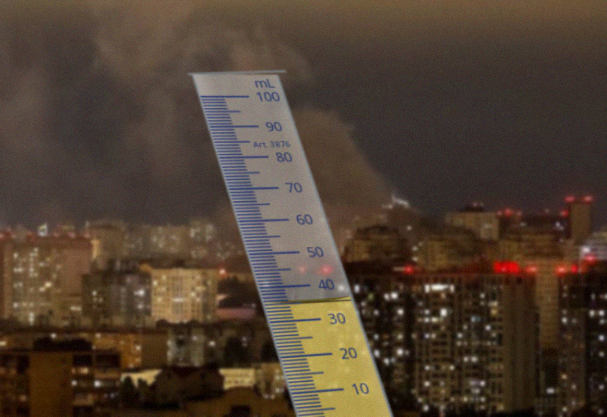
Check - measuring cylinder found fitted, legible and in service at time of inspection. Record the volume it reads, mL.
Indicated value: 35 mL
